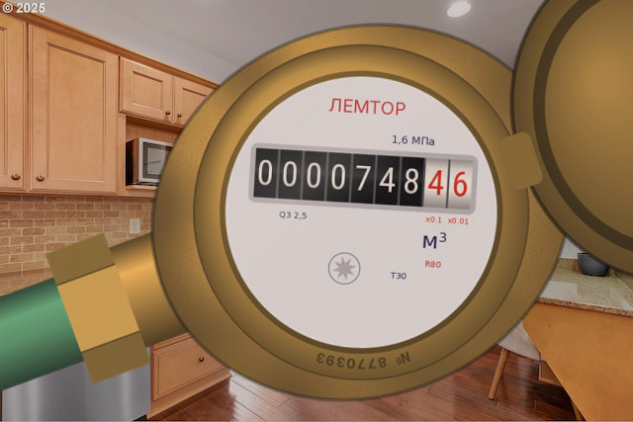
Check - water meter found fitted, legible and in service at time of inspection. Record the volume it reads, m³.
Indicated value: 748.46 m³
